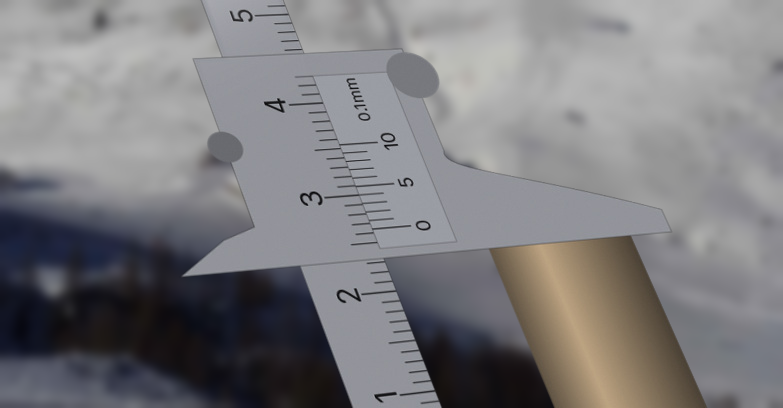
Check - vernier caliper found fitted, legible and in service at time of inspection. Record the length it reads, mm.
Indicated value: 26.4 mm
